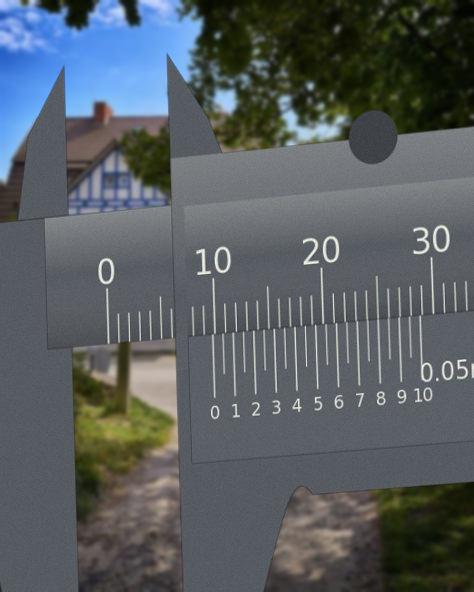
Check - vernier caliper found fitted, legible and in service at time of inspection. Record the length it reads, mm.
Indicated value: 9.8 mm
